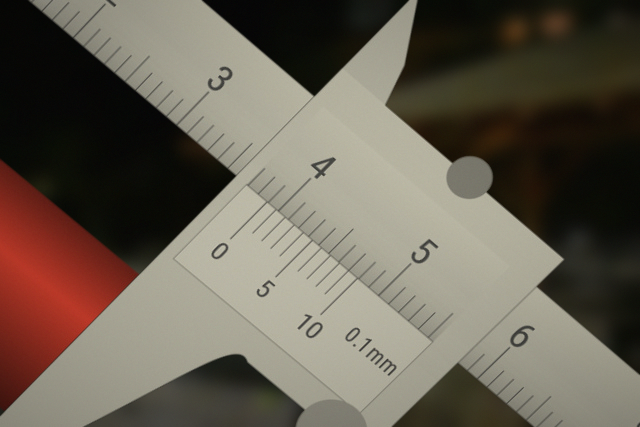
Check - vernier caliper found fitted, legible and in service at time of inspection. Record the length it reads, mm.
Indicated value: 38.9 mm
